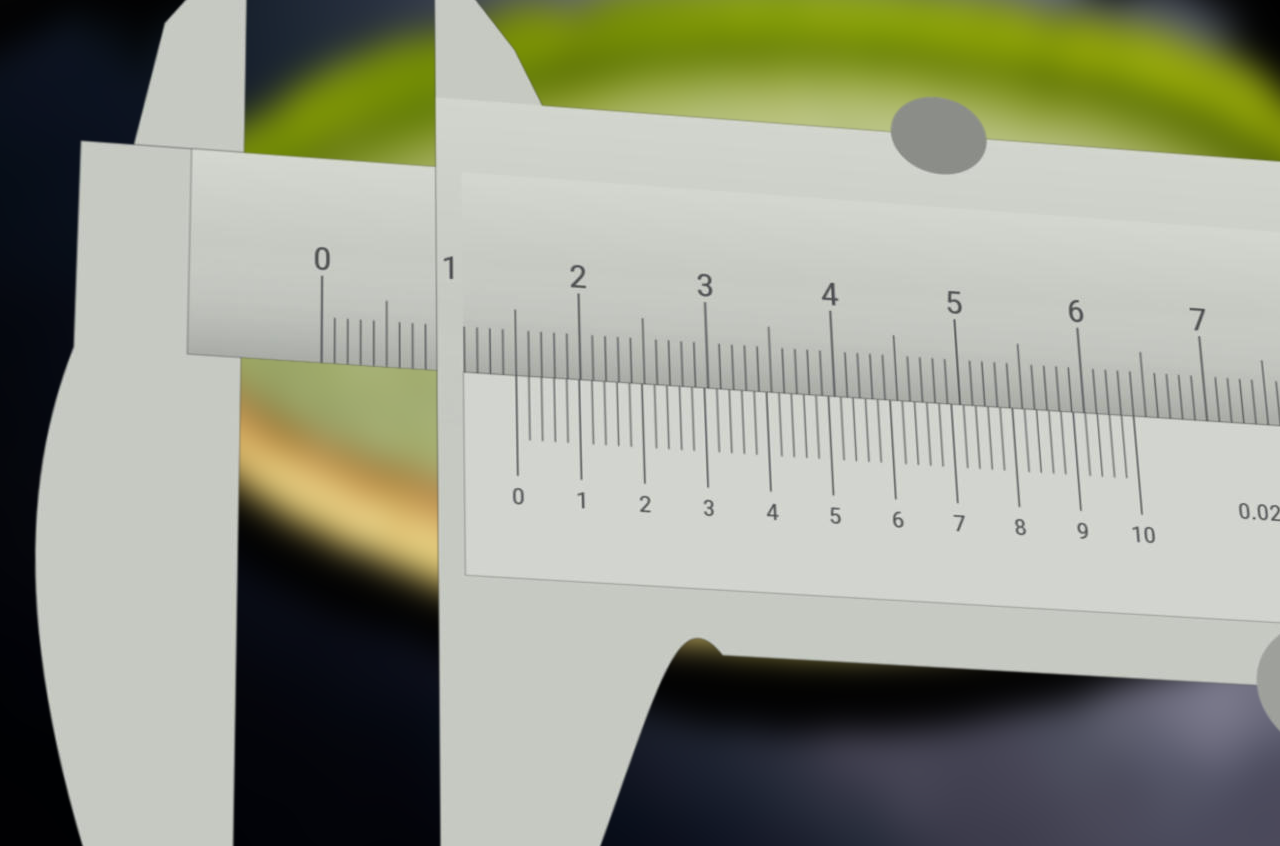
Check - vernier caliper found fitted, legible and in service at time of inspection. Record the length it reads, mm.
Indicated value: 15.0 mm
